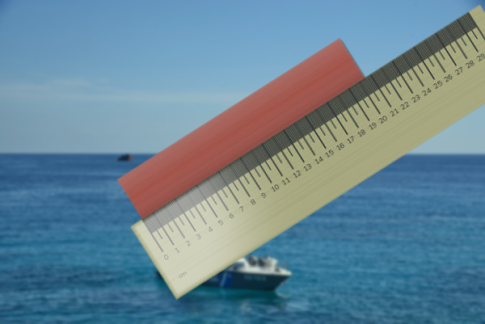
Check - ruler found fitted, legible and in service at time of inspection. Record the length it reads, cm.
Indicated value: 20.5 cm
